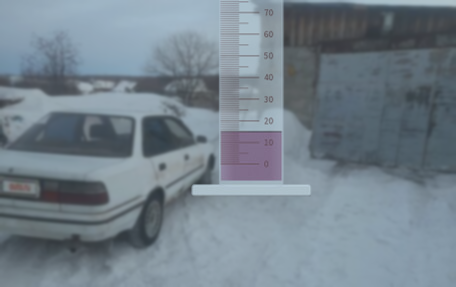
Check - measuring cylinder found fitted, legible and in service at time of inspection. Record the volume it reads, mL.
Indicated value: 15 mL
